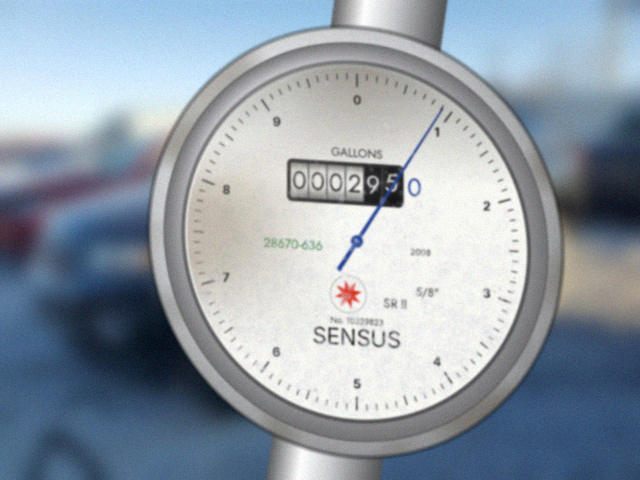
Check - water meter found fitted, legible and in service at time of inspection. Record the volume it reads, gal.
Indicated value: 2950.9 gal
